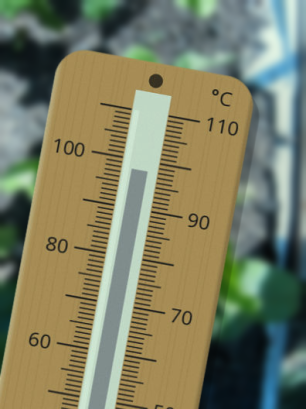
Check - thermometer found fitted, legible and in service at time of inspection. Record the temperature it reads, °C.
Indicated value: 98 °C
